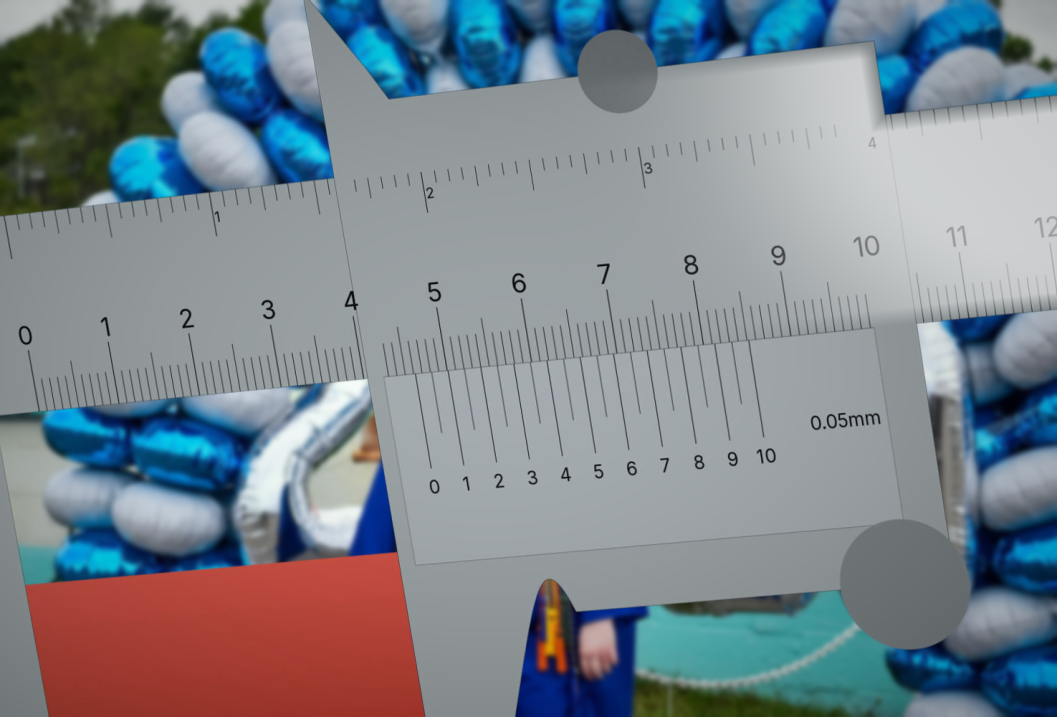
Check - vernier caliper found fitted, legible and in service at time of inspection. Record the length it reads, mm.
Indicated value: 46.2 mm
